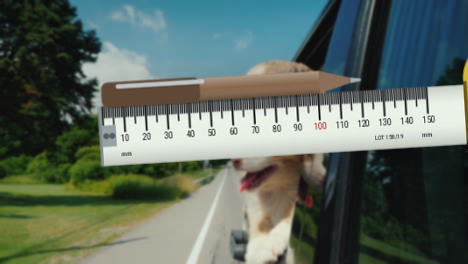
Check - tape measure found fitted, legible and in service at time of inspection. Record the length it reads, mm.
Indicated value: 120 mm
